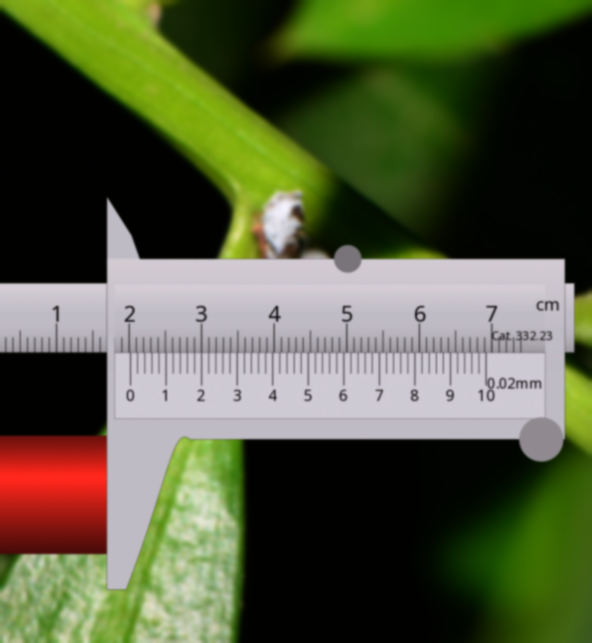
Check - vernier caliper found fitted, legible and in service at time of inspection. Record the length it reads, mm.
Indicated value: 20.2 mm
